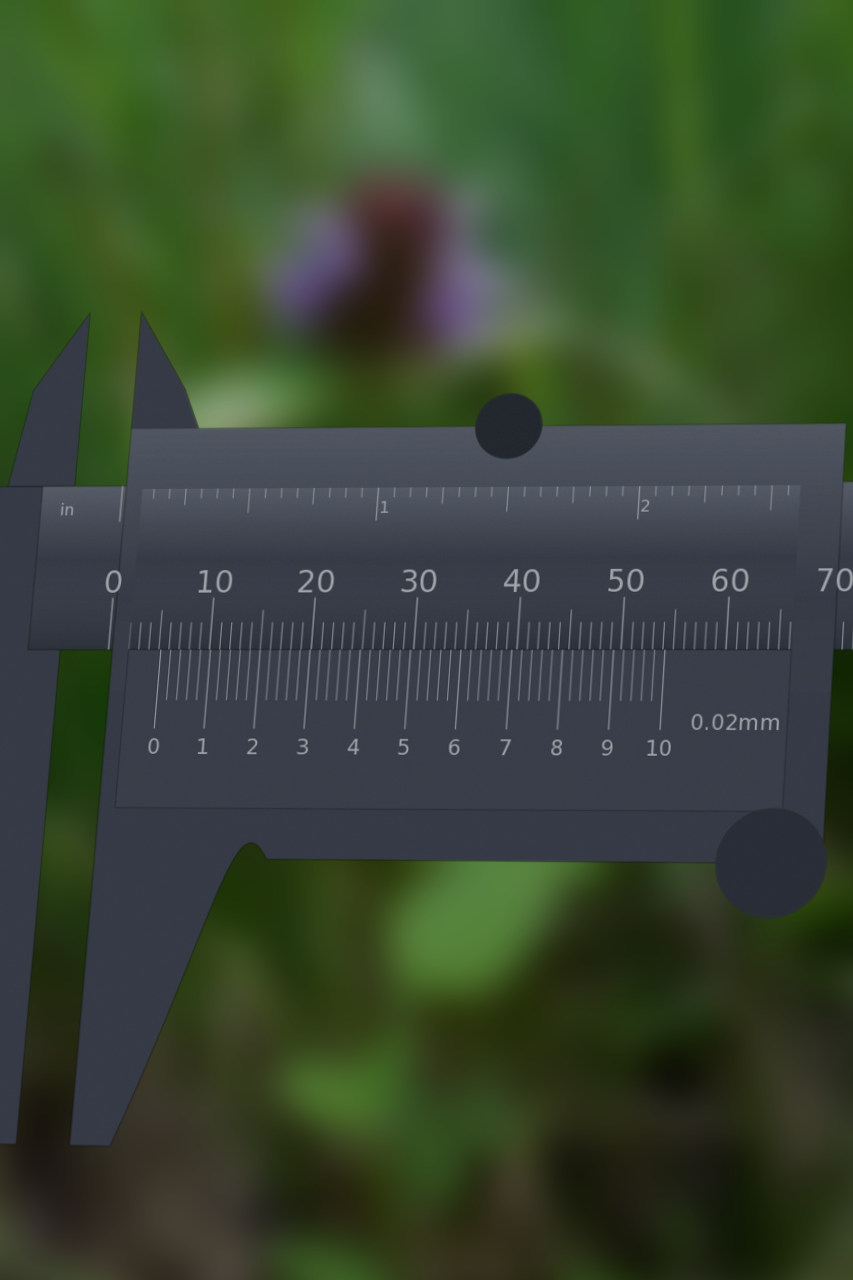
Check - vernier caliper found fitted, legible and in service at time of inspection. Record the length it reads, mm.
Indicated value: 5.2 mm
